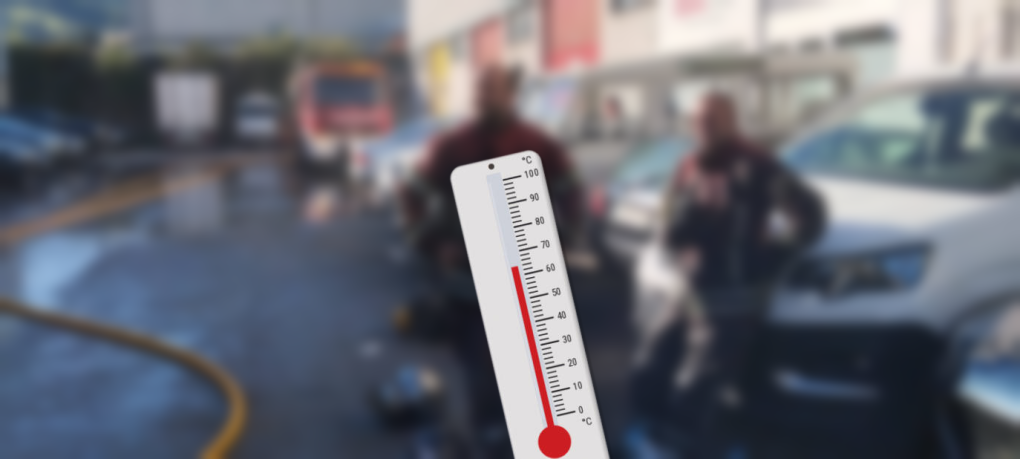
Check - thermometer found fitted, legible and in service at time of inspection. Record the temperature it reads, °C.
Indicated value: 64 °C
